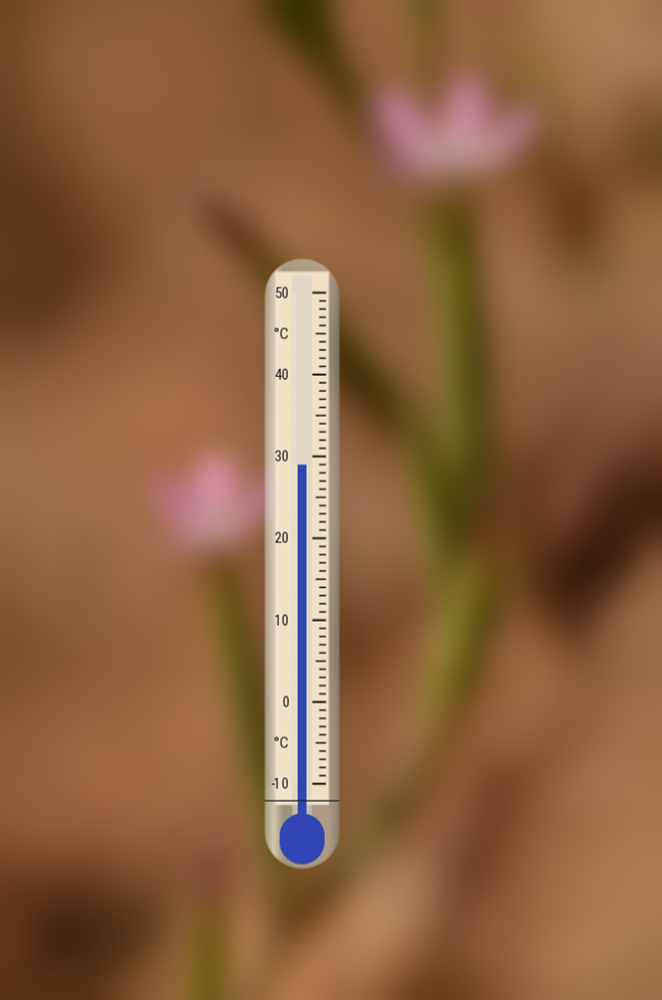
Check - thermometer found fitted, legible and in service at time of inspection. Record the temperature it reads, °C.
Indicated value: 29 °C
